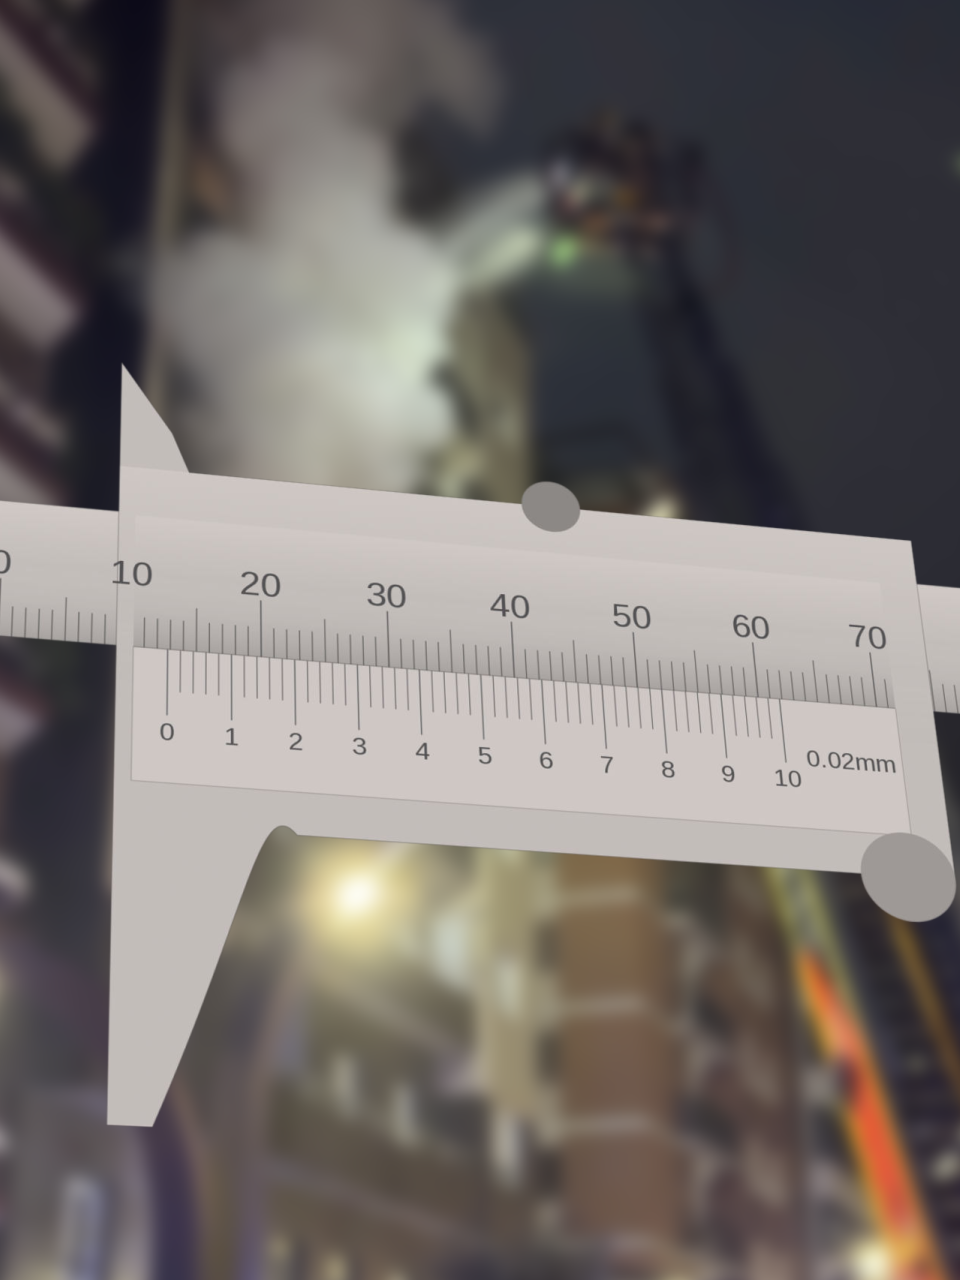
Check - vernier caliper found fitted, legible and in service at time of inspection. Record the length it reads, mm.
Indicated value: 12.8 mm
